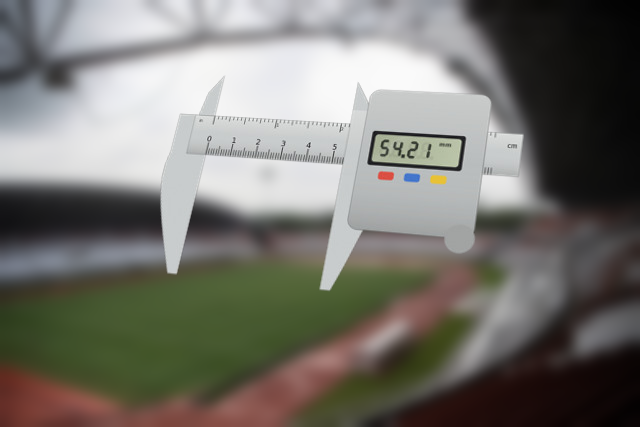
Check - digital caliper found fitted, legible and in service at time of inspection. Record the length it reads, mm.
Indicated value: 54.21 mm
